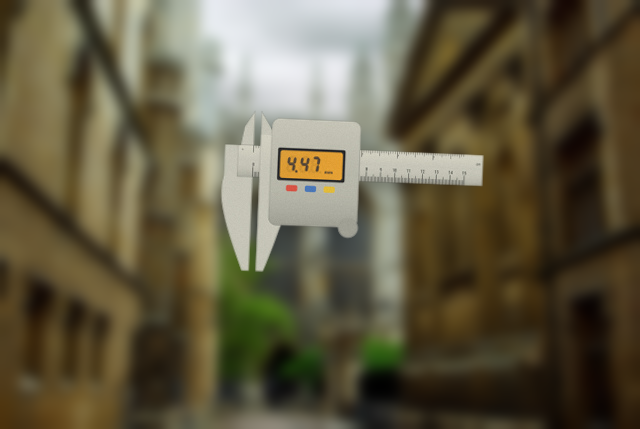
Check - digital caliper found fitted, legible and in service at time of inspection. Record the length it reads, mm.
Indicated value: 4.47 mm
